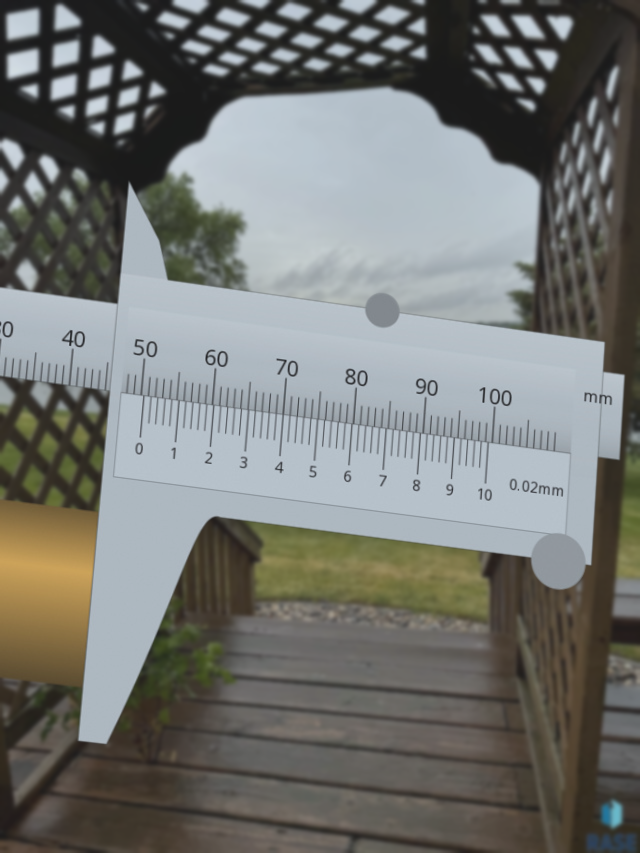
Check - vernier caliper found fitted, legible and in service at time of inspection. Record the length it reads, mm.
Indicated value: 50.4 mm
